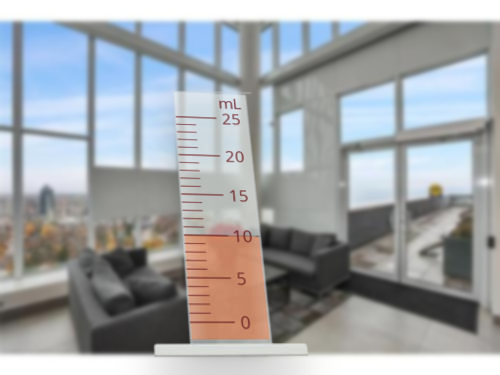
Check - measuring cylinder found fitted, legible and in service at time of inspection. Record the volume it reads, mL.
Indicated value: 10 mL
